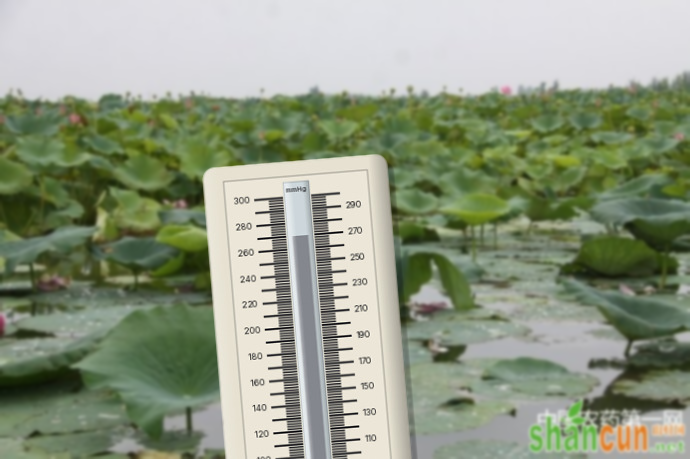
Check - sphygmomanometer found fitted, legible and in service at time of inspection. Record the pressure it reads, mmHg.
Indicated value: 270 mmHg
